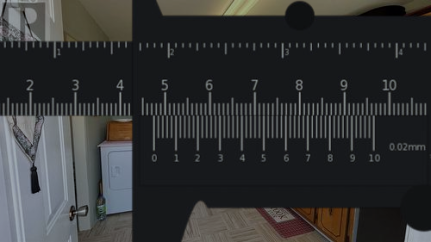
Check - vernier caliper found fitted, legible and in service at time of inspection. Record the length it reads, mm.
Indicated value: 47.5 mm
